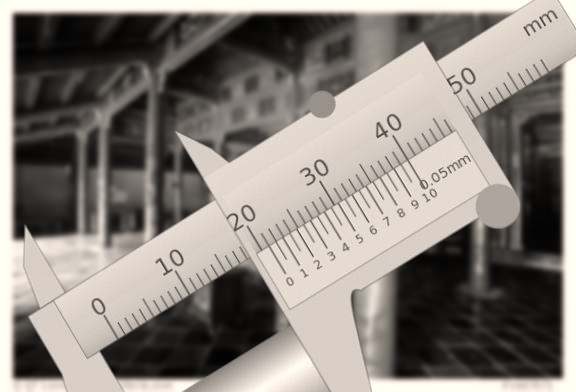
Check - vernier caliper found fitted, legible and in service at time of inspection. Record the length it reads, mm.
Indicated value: 21.0 mm
